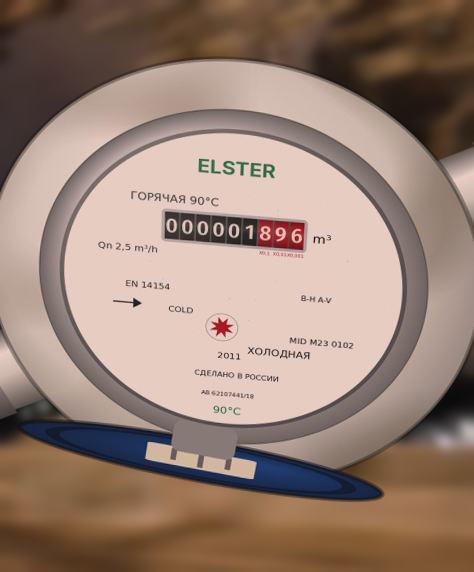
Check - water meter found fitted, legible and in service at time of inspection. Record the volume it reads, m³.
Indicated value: 1.896 m³
